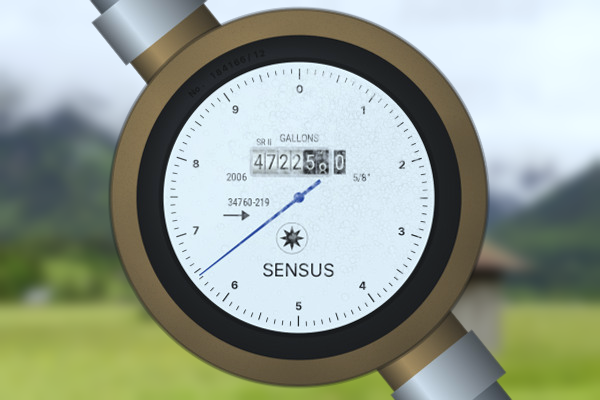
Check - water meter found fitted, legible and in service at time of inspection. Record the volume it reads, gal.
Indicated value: 4722576.4 gal
